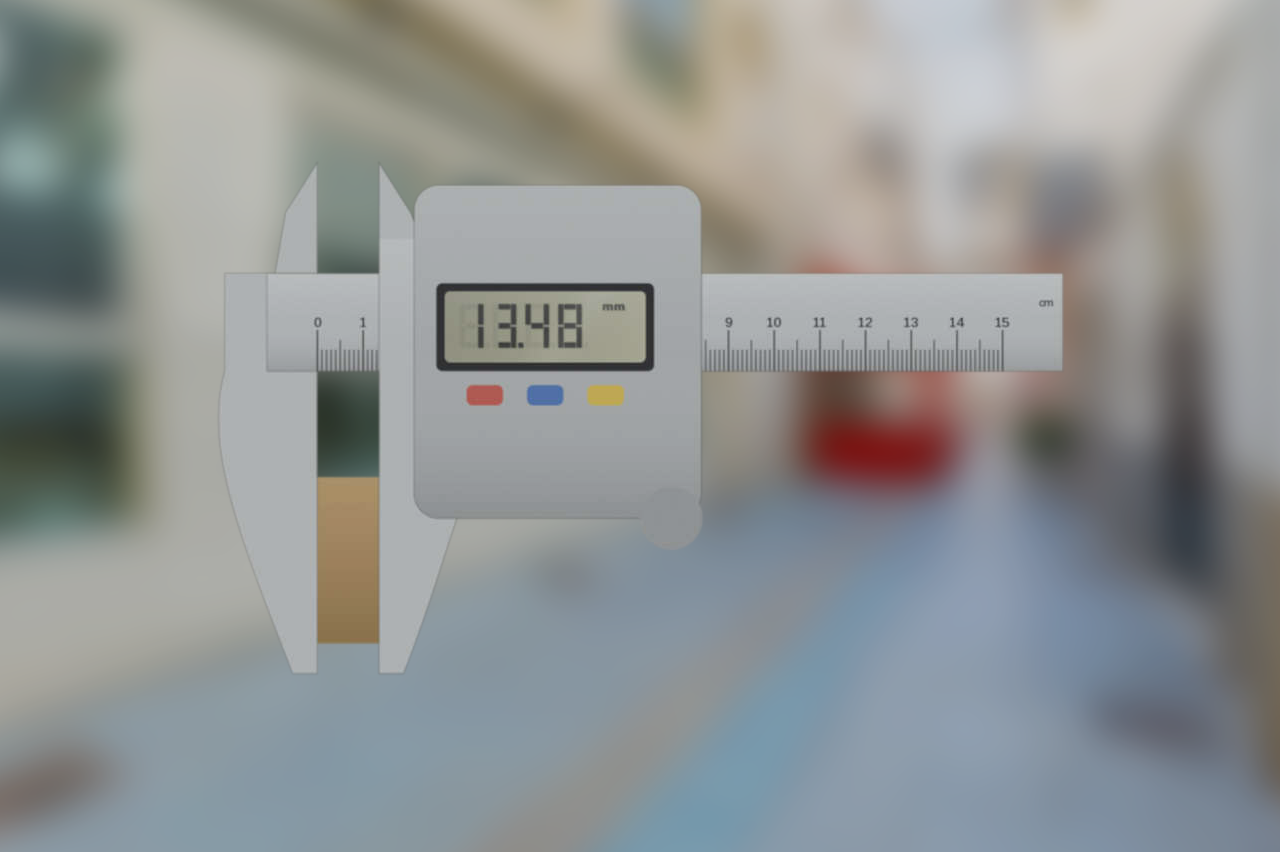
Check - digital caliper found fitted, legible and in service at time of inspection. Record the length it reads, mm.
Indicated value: 13.48 mm
